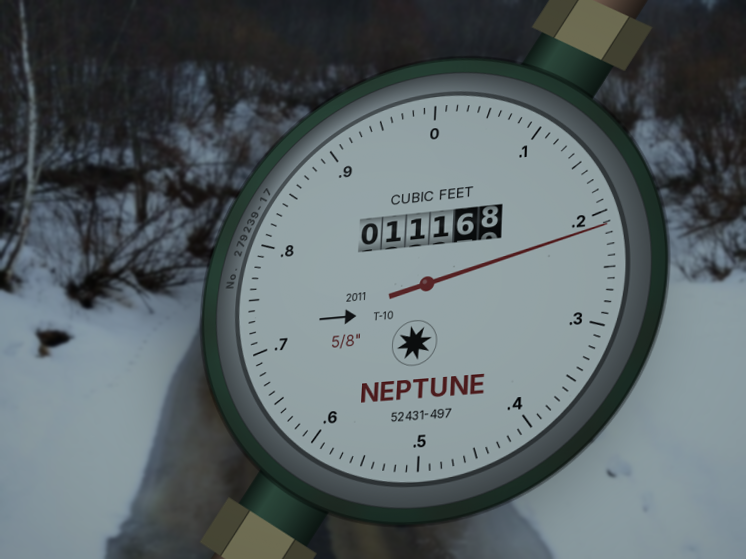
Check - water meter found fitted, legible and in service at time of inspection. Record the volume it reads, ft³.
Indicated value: 11168.21 ft³
